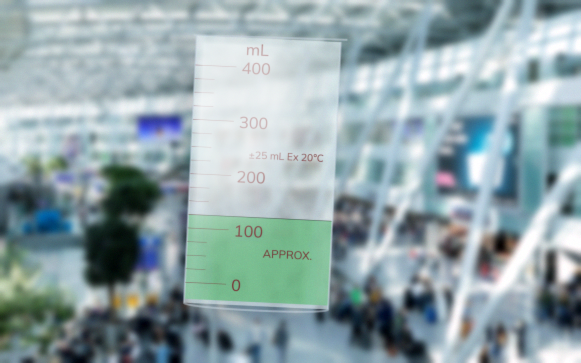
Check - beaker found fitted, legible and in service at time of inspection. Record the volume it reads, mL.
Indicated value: 125 mL
